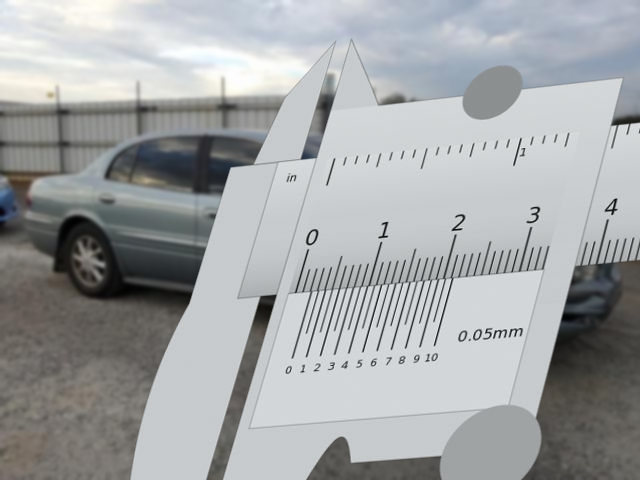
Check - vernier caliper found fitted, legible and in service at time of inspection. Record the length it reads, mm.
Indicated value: 2.2 mm
